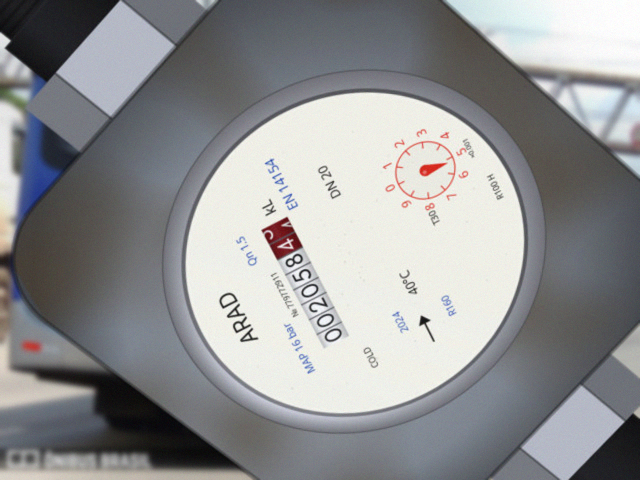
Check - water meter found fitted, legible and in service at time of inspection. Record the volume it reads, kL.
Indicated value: 2058.435 kL
